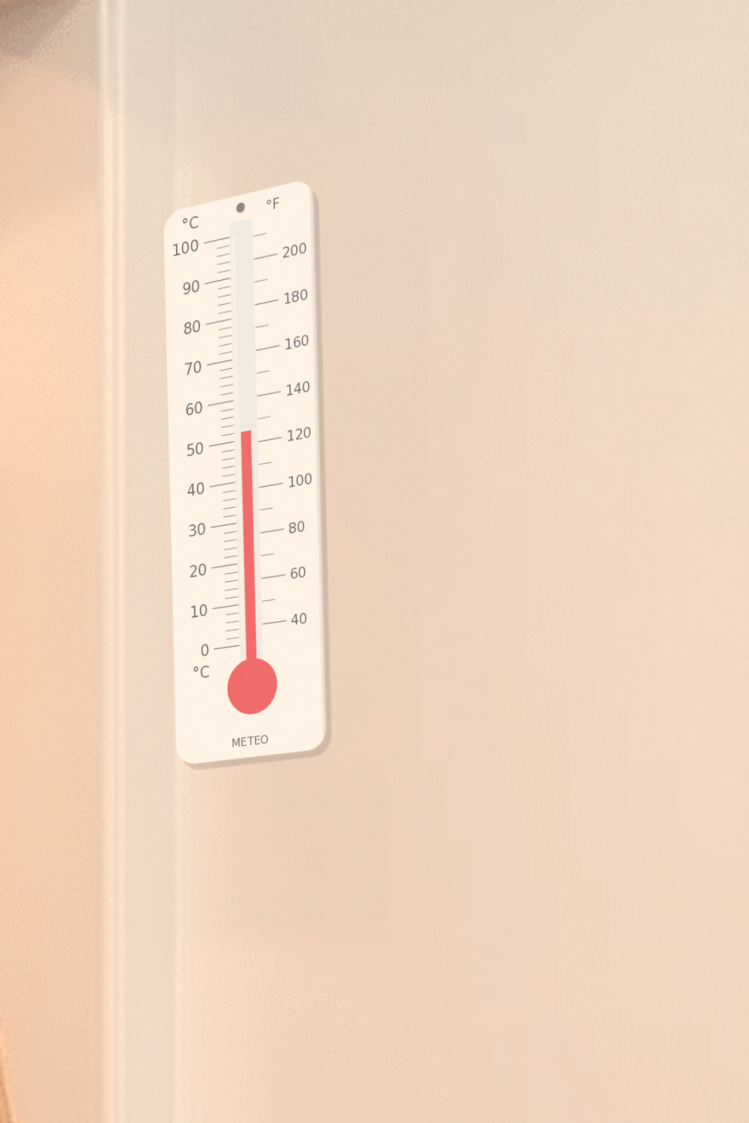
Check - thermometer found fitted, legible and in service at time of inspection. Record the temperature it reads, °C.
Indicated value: 52 °C
